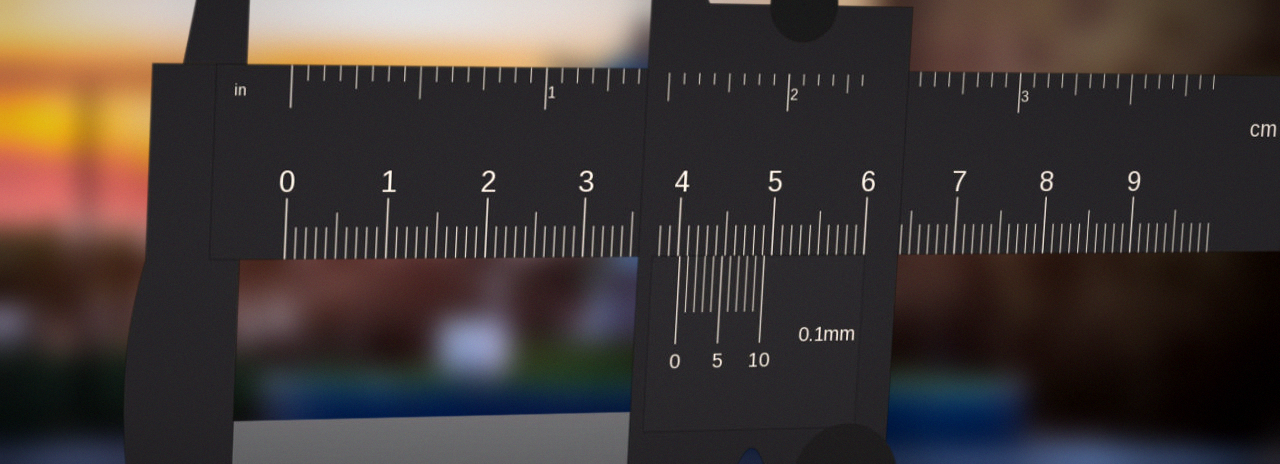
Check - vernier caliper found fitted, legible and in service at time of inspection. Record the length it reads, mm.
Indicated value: 40.2 mm
